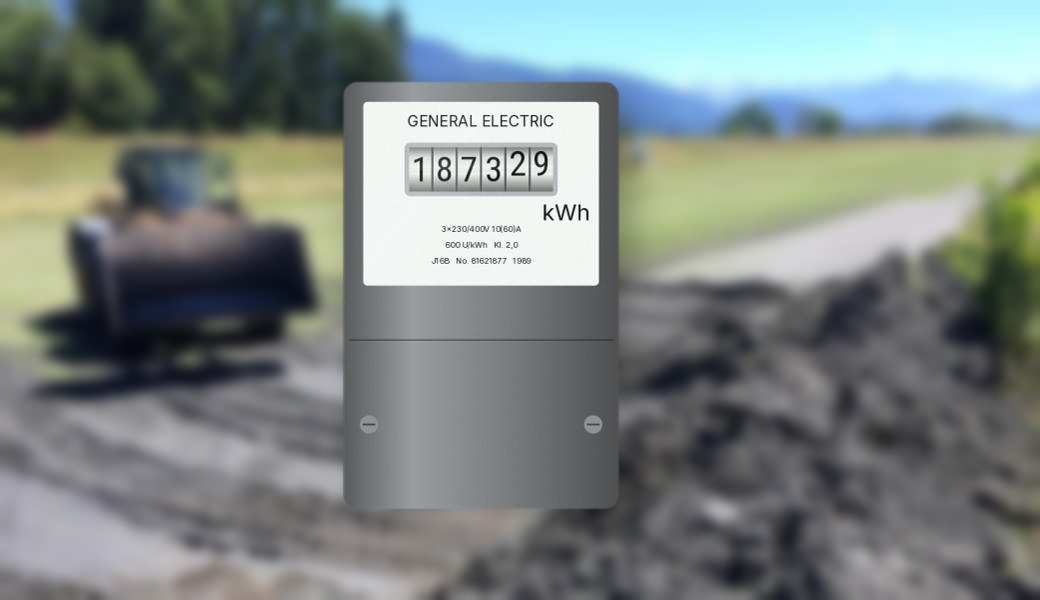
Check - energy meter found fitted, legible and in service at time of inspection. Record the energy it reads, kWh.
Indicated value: 187329 kWh
